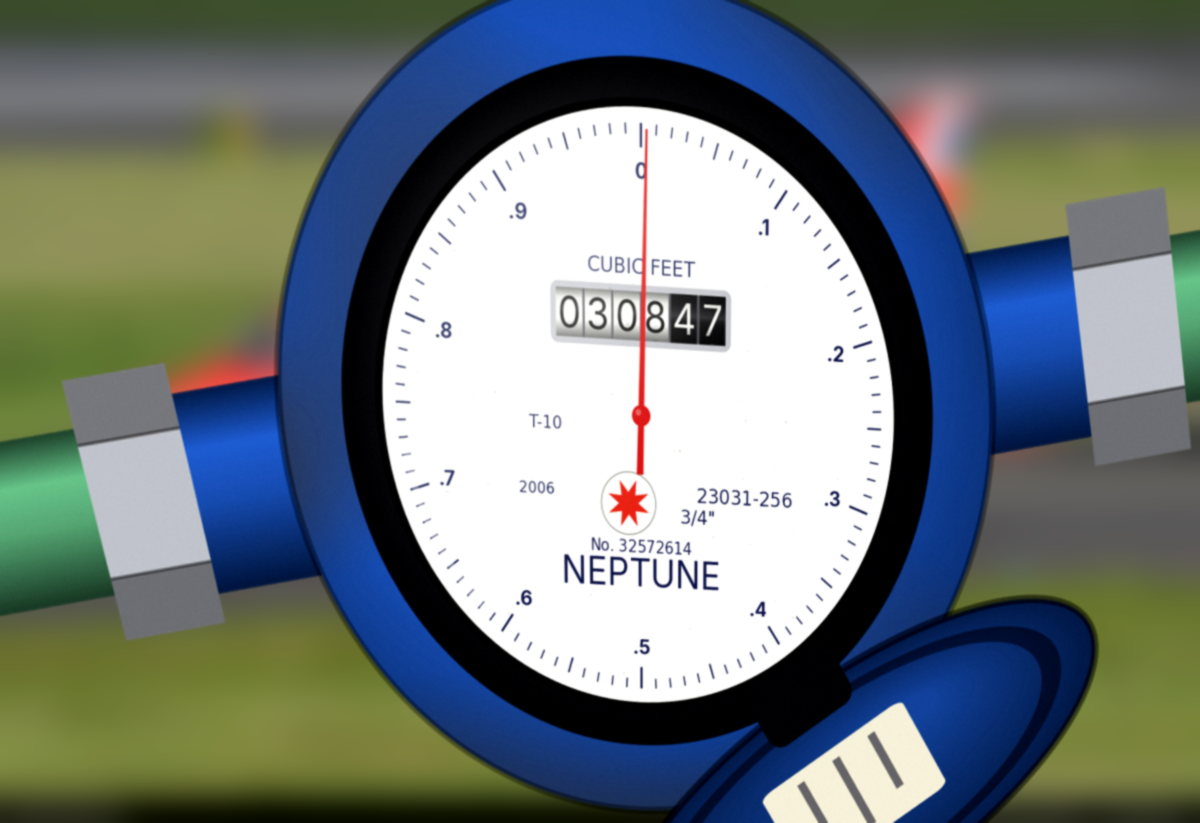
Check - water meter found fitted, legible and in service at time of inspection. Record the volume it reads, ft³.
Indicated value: 30847.00 ft³
